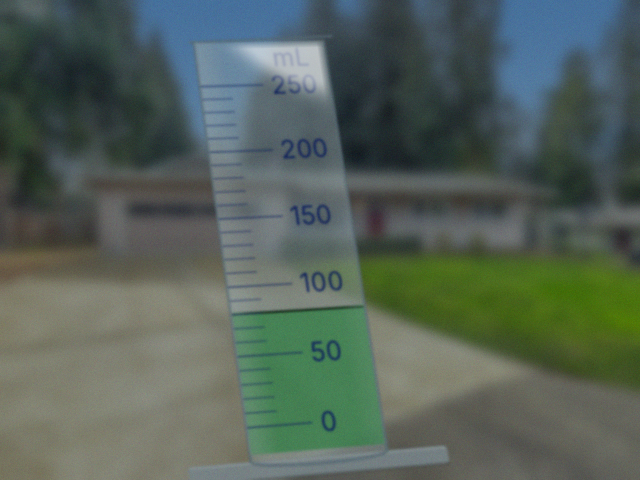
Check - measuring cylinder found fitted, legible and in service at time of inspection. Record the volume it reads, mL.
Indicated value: 80 mL
